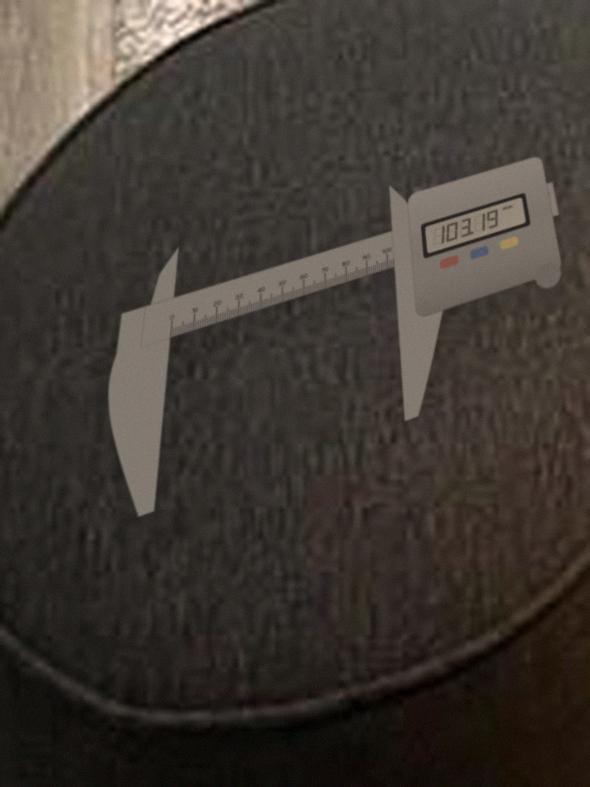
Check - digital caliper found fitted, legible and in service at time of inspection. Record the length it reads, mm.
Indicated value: 103.19 mm
